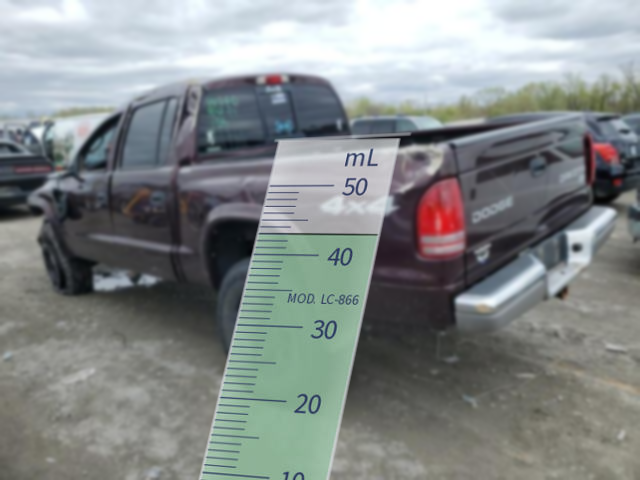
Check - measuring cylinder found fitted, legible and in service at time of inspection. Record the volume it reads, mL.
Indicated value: 43 mL
